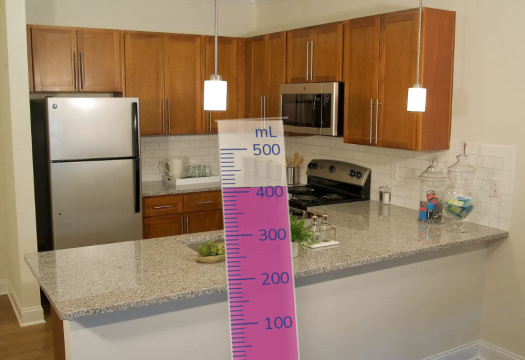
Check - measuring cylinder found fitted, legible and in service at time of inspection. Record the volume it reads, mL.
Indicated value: 410 mL
